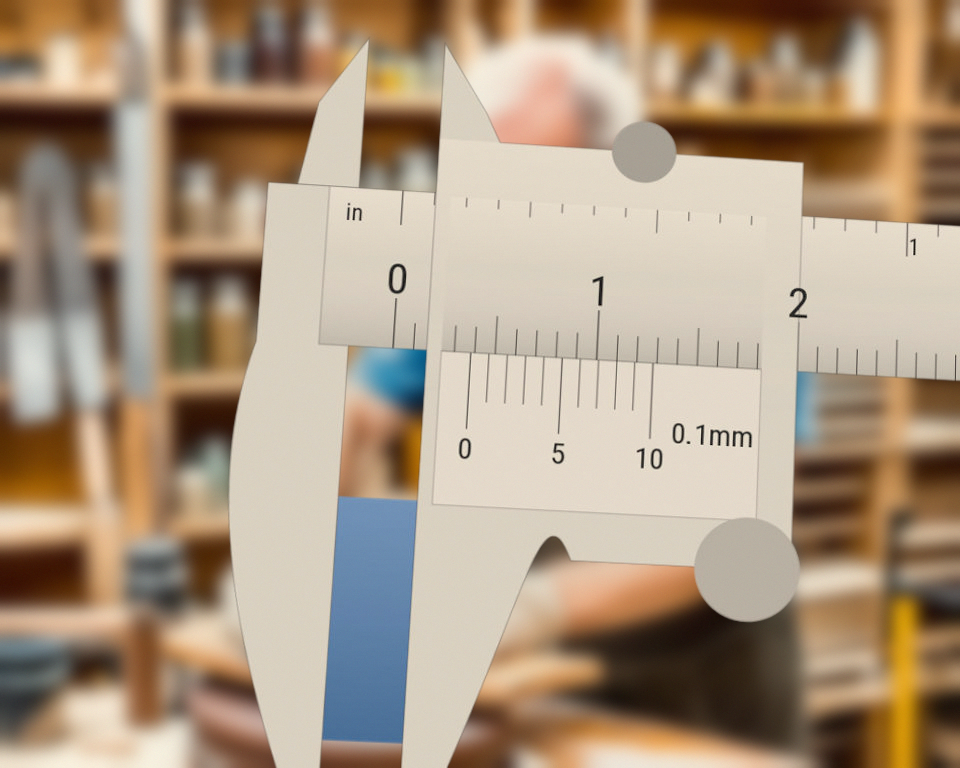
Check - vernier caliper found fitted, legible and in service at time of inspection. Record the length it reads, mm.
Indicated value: 3.8 mm
